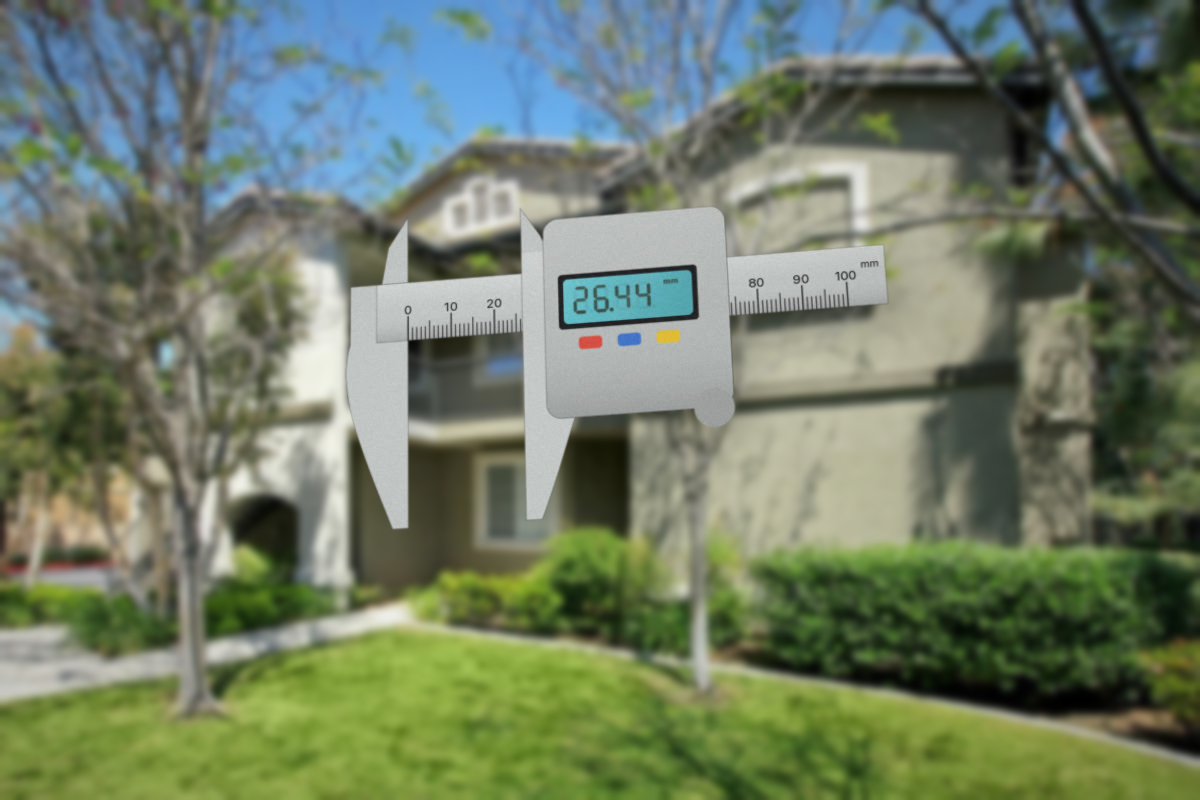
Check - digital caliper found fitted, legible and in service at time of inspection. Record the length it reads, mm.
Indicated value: 26.44 mm
